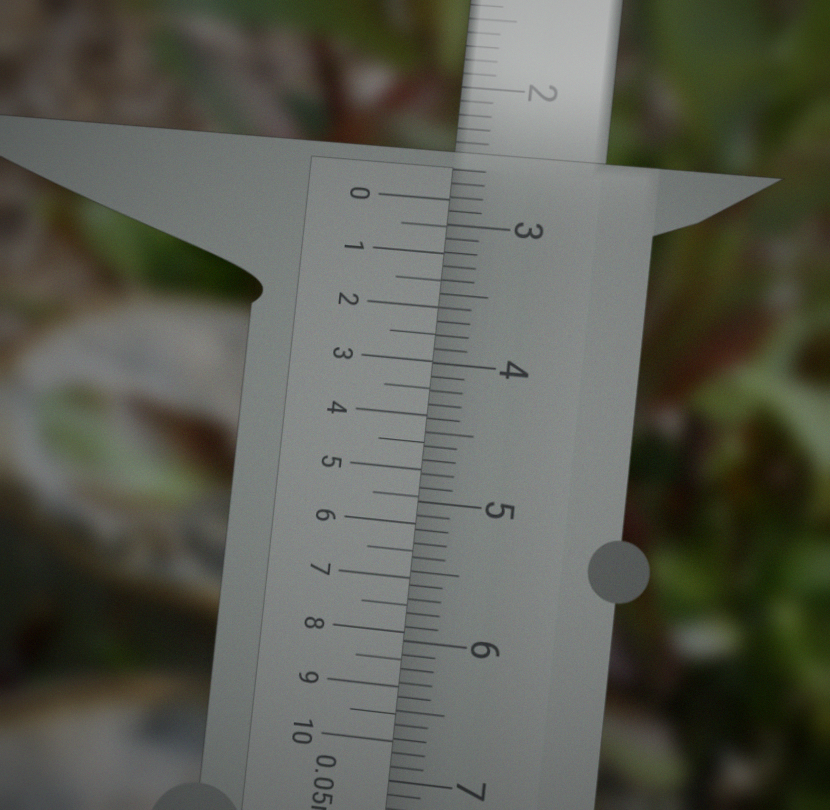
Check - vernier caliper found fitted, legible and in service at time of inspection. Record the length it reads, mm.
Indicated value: 28.2 mm
